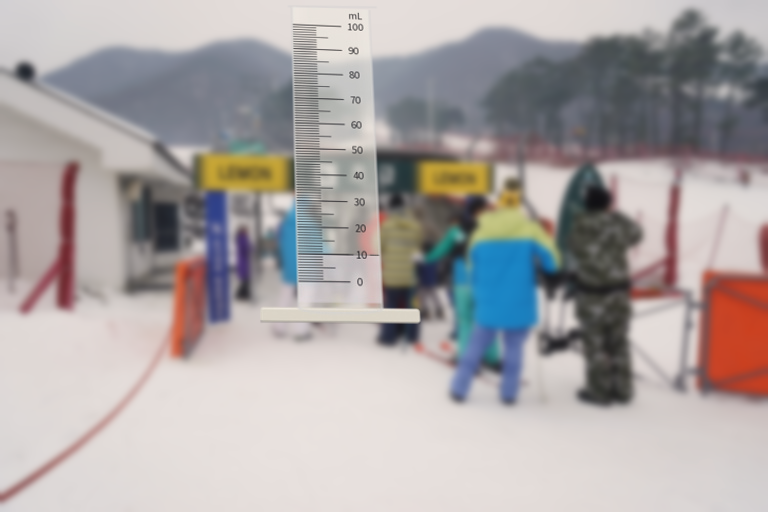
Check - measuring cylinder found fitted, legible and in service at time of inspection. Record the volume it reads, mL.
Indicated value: 10 mL
